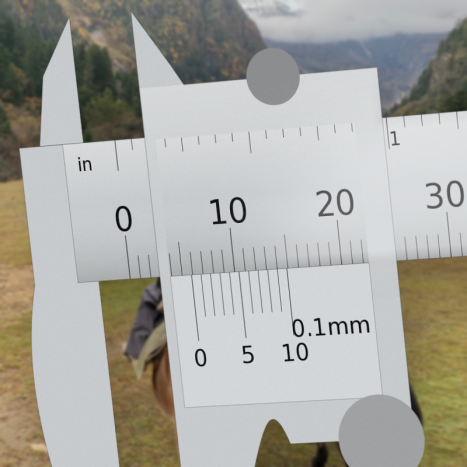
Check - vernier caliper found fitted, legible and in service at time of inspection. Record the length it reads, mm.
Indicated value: 5.9 mm
